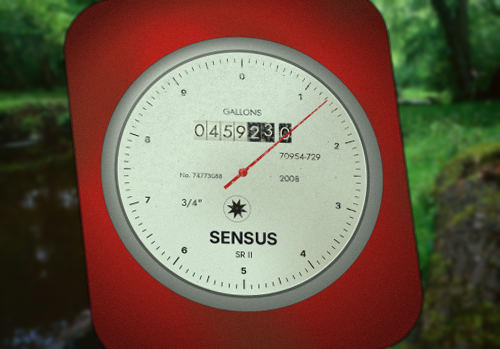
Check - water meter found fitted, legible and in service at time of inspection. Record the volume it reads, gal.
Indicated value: 459231.3 gal
